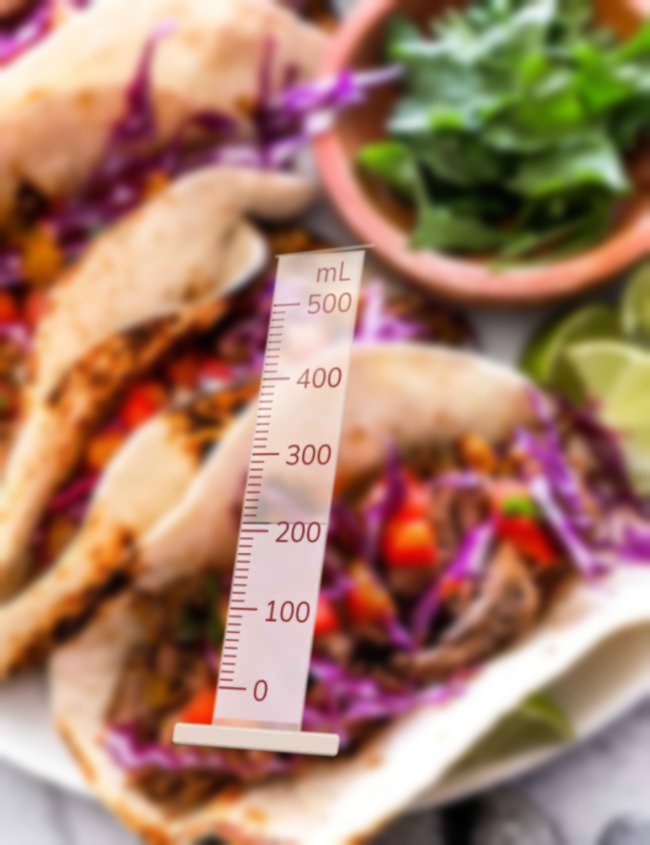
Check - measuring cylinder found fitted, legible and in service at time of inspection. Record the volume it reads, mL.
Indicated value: 210 mL
